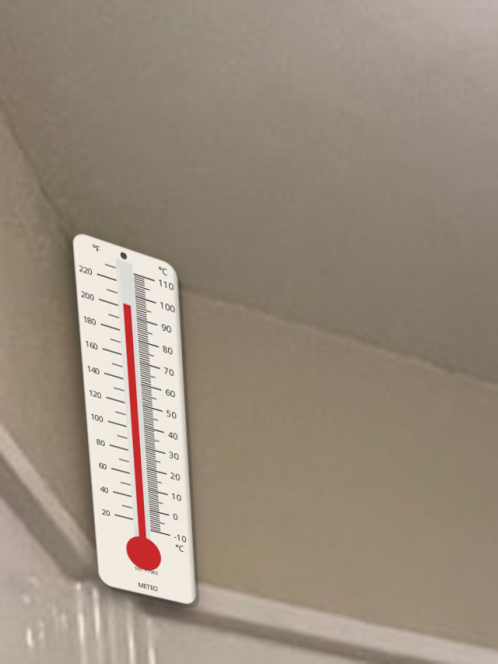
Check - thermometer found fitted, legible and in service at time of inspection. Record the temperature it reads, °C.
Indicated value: 95 °C
